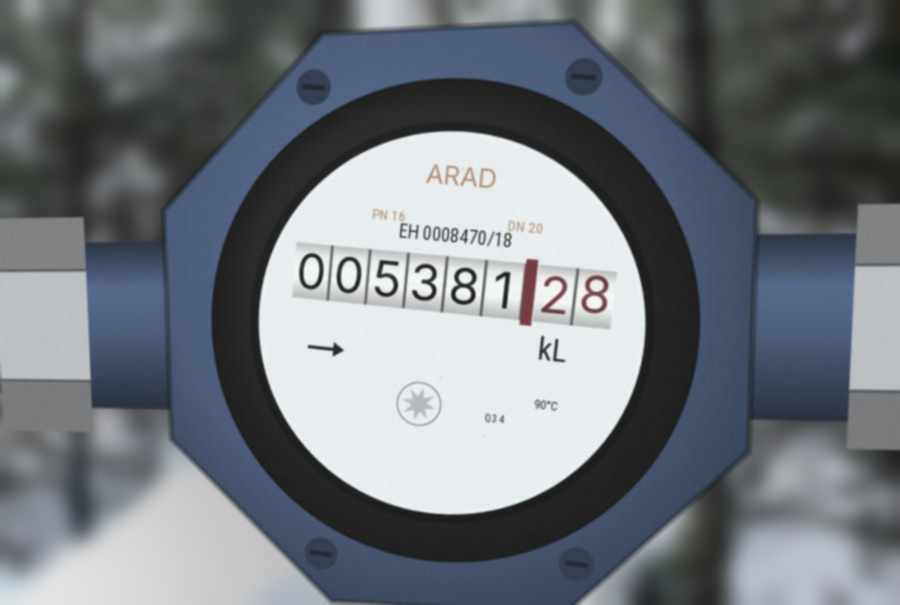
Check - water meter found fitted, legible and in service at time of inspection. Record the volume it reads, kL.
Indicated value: 5381.28 kL
